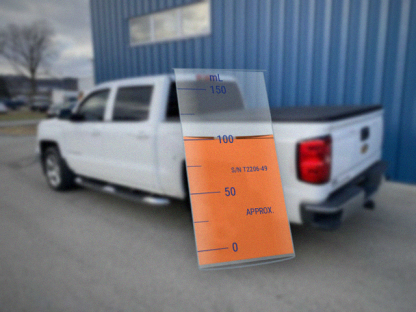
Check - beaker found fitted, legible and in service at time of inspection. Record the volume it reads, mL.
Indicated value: 100 mL
